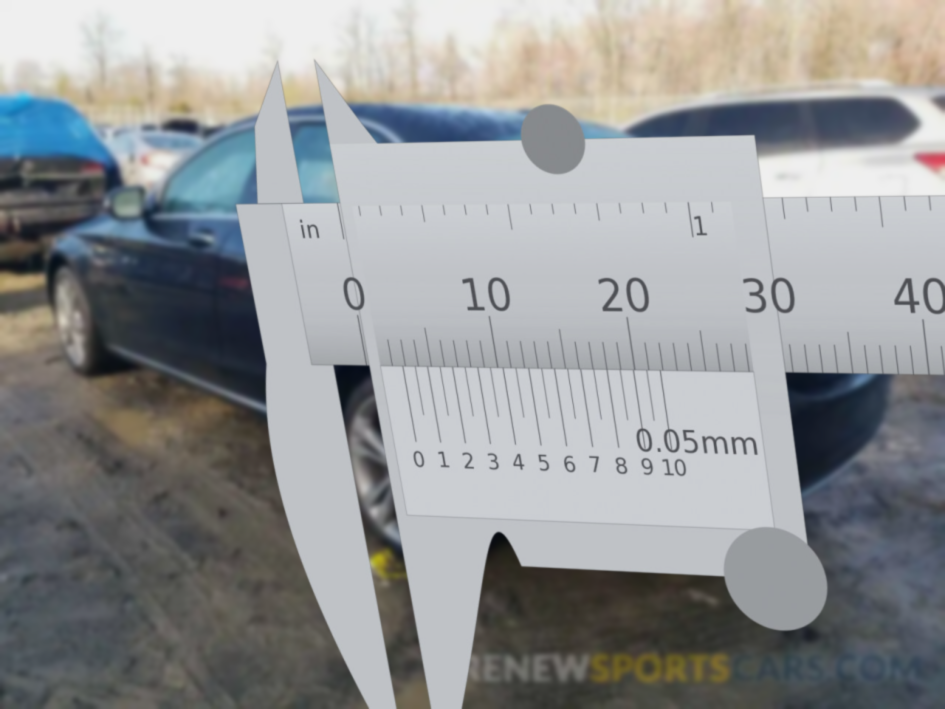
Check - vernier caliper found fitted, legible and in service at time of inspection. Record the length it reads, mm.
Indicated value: 2.8 mm
